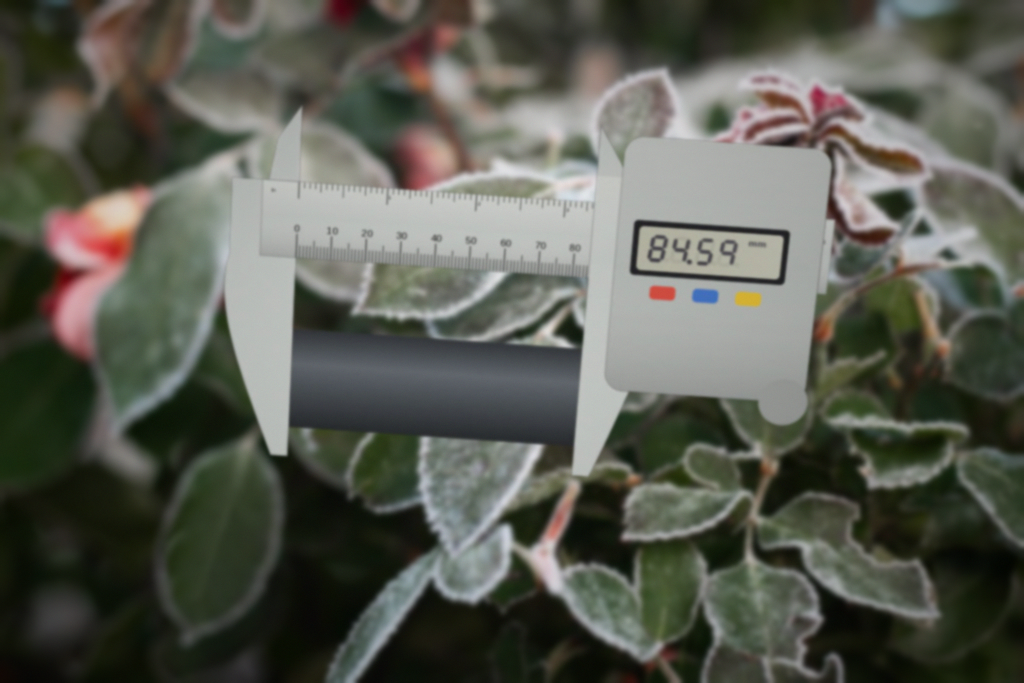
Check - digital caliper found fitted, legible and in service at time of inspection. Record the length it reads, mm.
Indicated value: 84.59 mm
